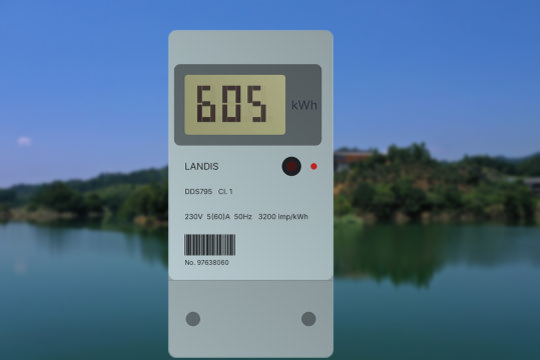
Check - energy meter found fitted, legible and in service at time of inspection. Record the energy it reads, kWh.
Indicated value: 605 kWh
